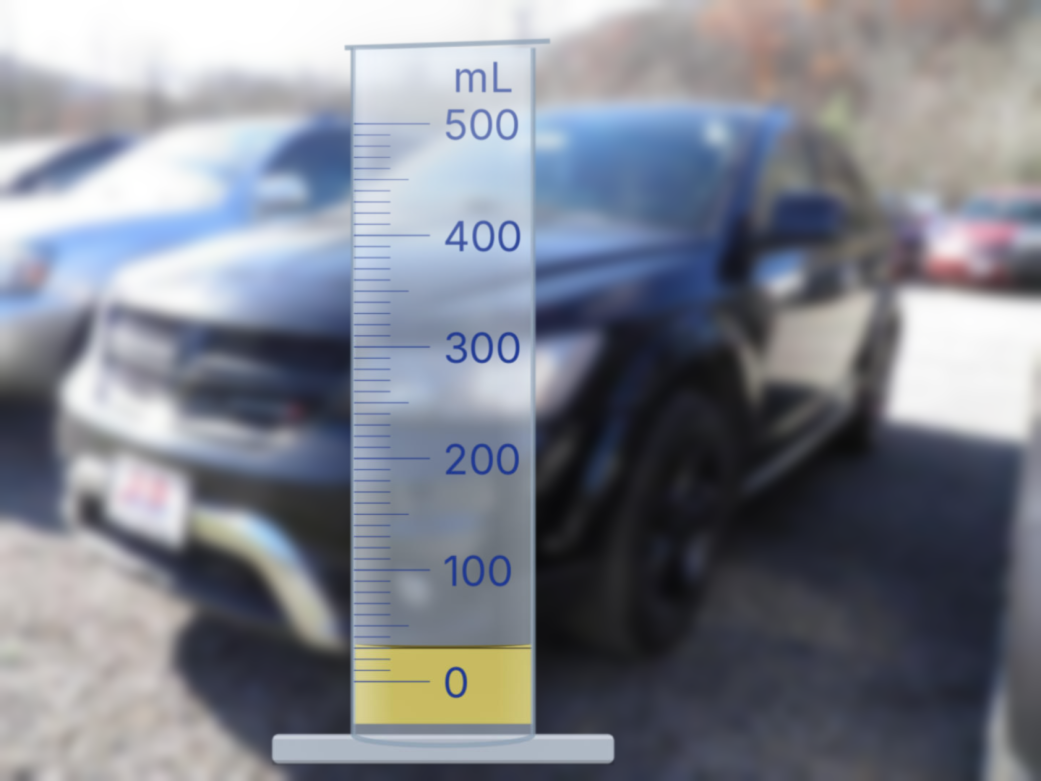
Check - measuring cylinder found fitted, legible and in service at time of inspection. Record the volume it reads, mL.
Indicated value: 30 mL
